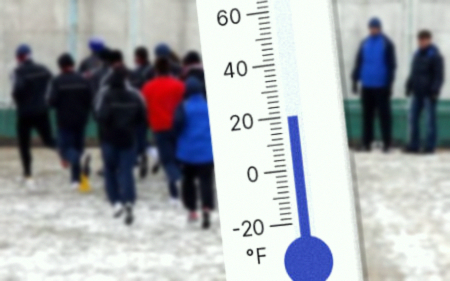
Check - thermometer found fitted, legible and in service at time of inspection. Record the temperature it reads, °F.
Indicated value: 20 °F
